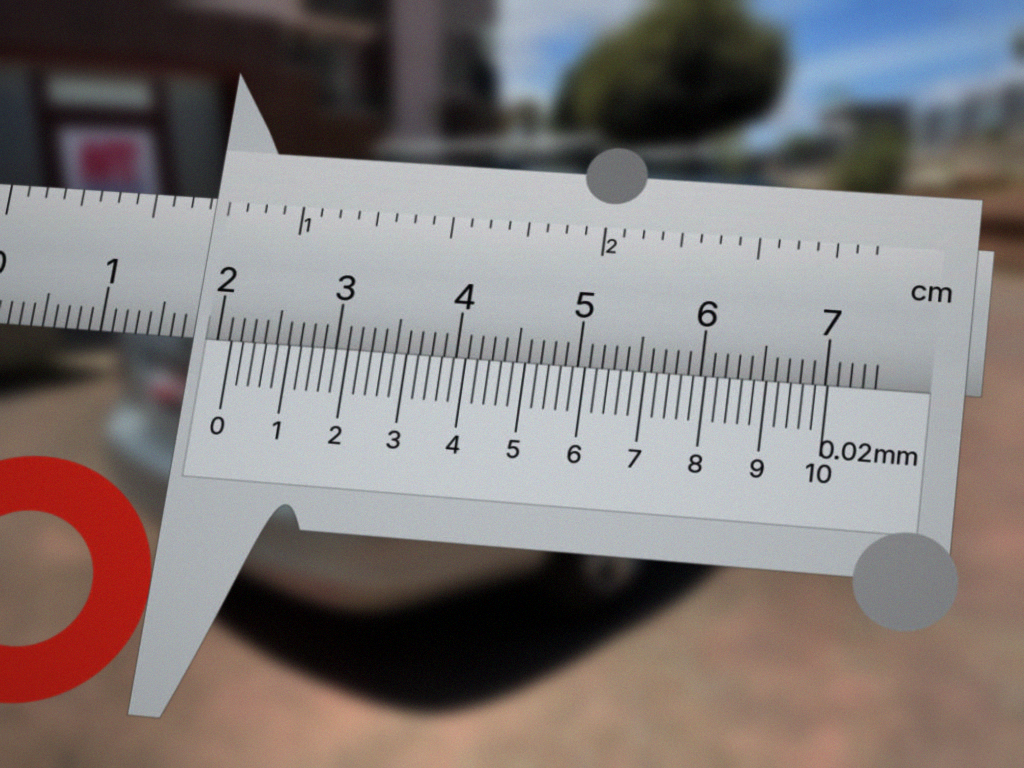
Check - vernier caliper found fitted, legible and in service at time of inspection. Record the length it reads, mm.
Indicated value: 21.2 mm
